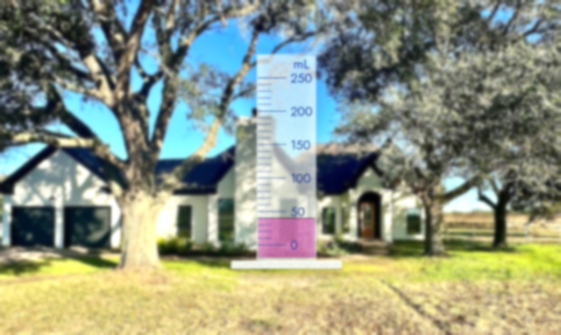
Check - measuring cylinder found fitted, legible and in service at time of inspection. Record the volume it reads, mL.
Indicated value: 40 mL
